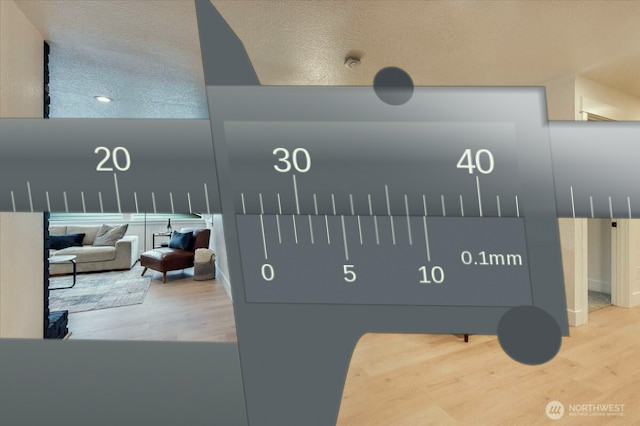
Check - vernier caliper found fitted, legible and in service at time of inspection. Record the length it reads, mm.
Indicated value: 27.9 mm
